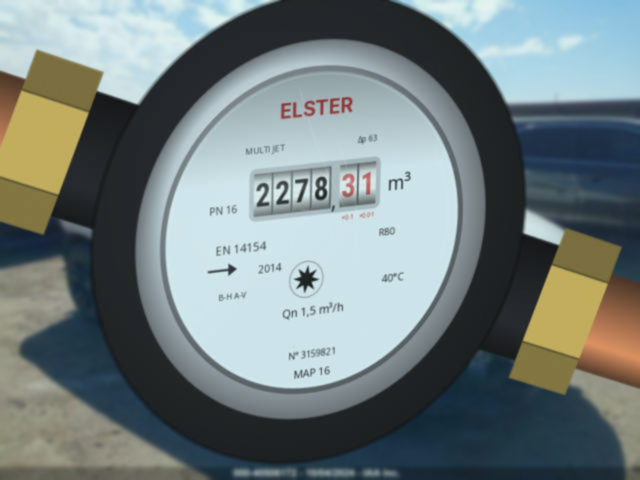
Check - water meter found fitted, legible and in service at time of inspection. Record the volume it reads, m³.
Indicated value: 2278.31 m³
